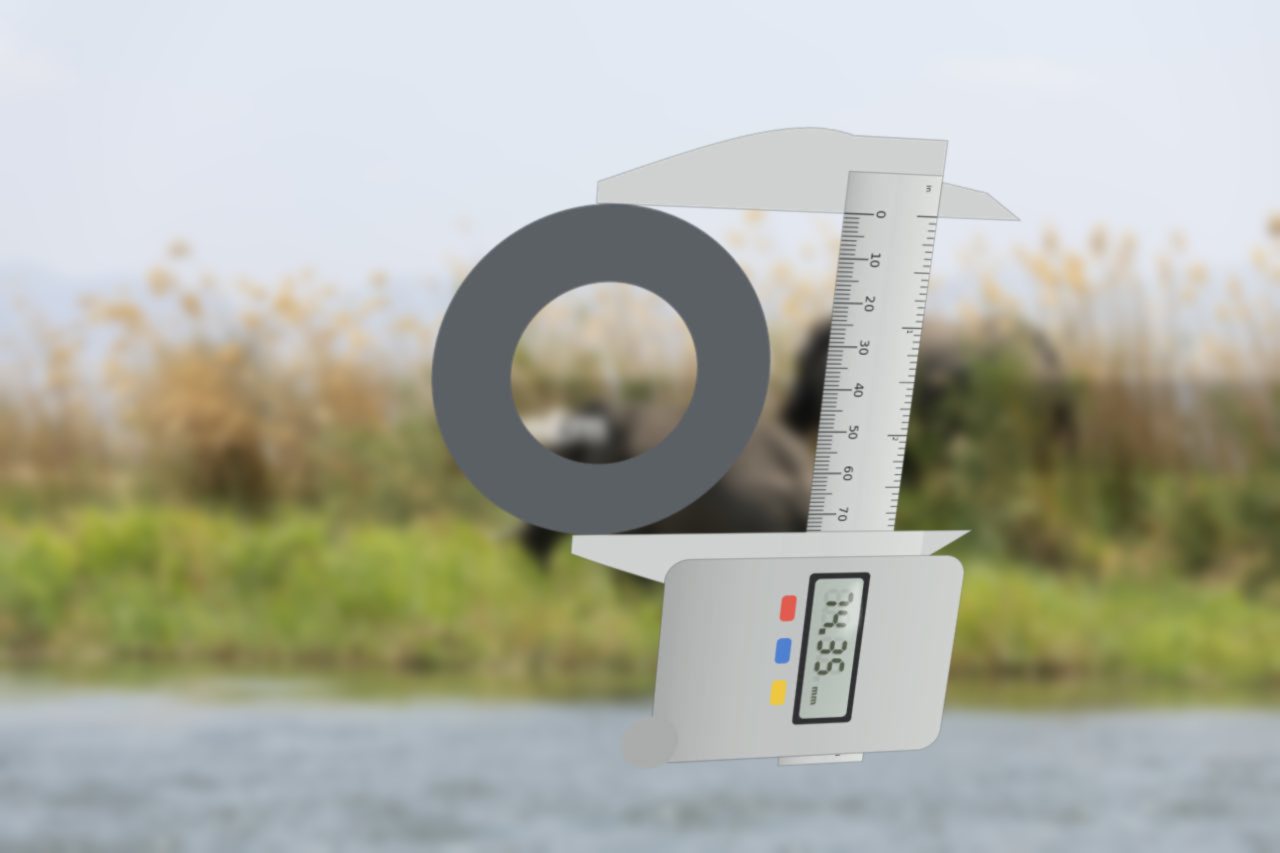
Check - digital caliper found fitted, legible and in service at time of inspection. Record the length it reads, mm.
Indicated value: 74.35 mm
